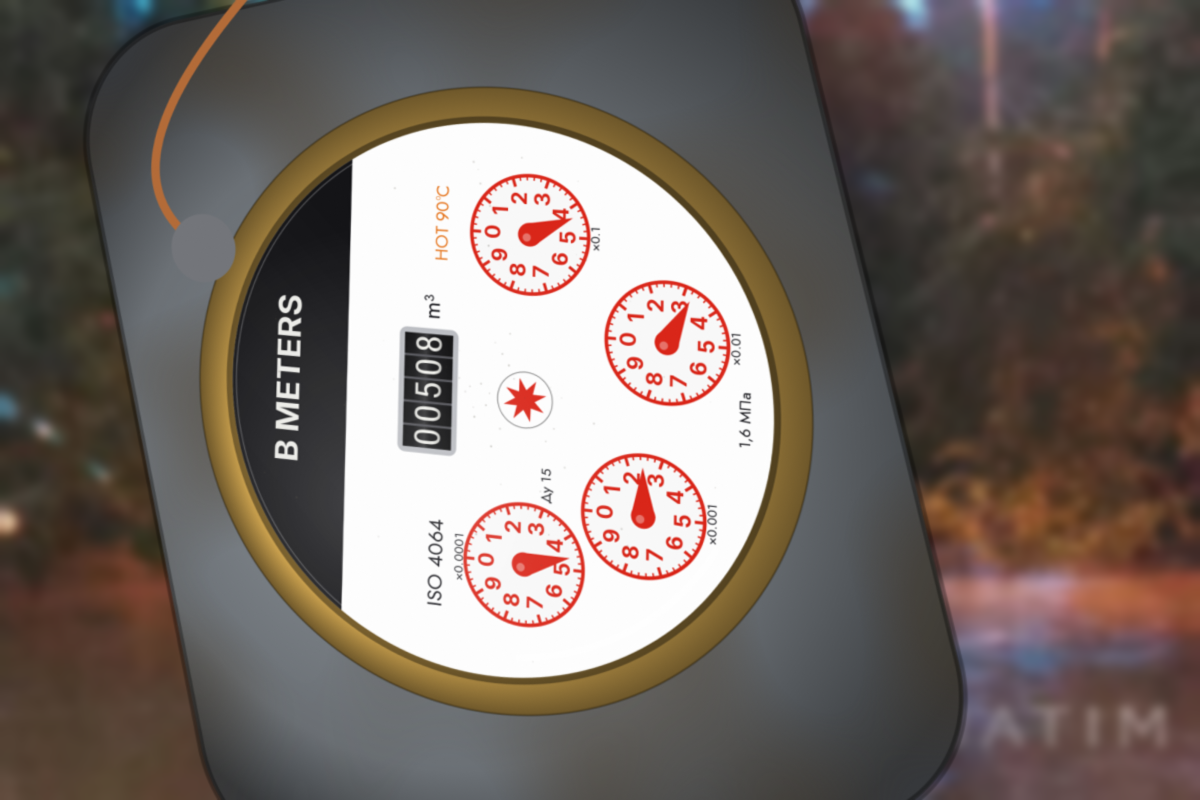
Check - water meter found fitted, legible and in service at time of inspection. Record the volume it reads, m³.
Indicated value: 508.4324 m³
